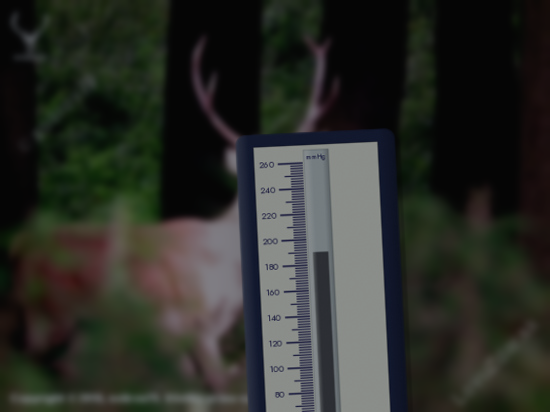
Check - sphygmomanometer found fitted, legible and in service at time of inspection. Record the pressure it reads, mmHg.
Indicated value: 190 mmHg
